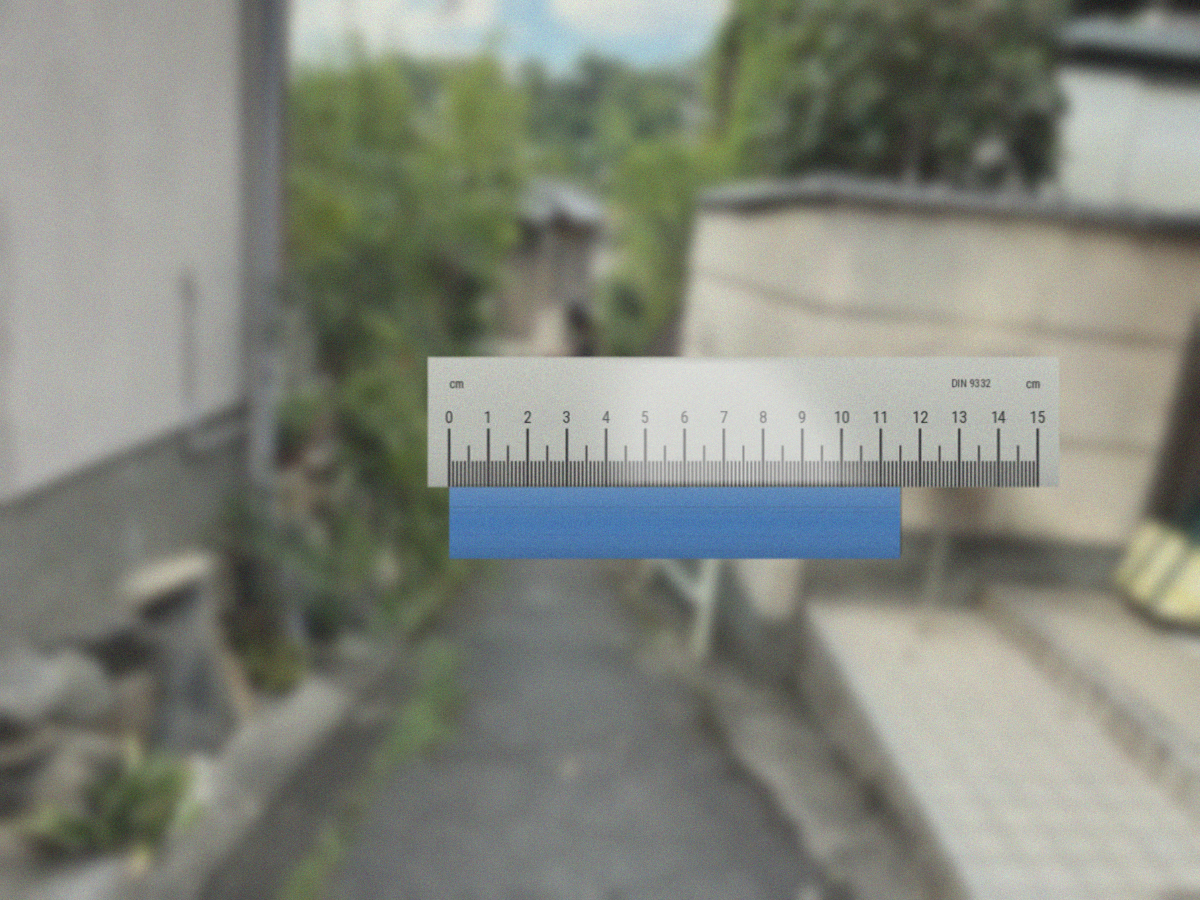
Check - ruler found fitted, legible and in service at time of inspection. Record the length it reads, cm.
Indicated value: 11.5 cm
